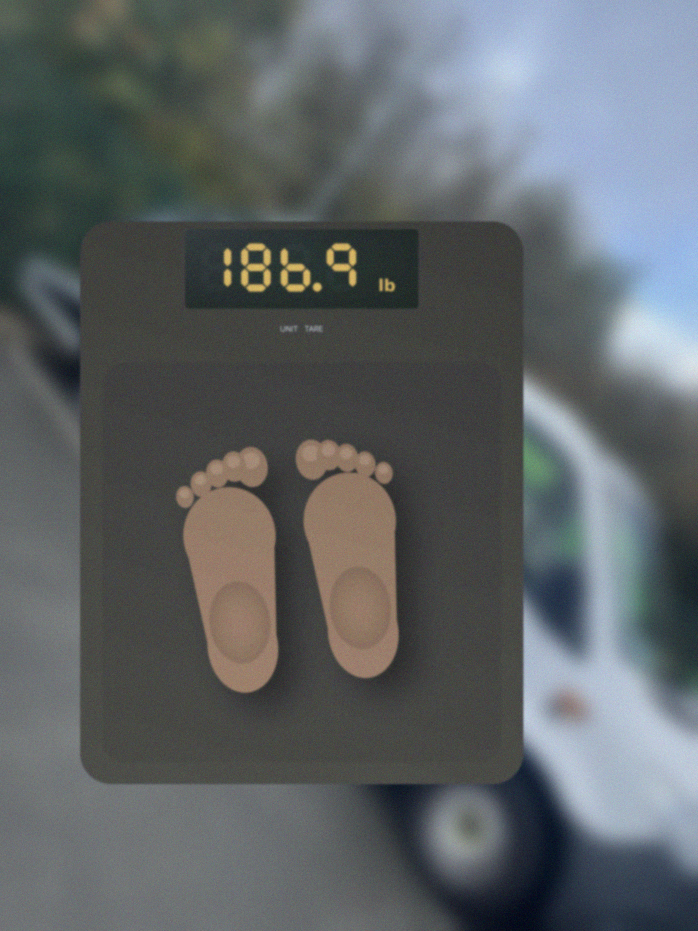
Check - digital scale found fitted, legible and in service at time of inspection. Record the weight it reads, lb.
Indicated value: 186.9 lb
